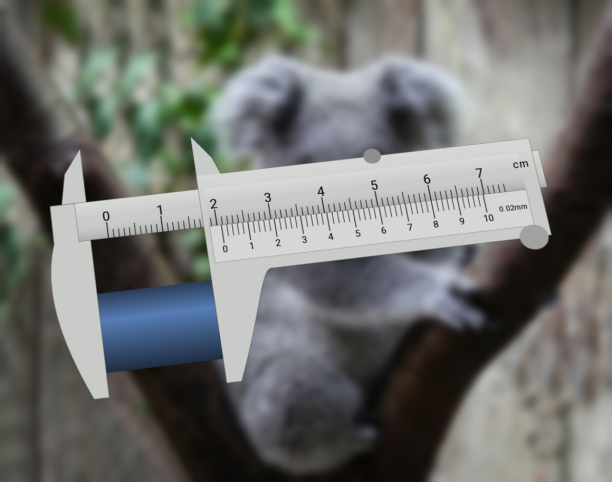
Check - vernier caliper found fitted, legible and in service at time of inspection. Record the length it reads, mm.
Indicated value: 20.8 mm
